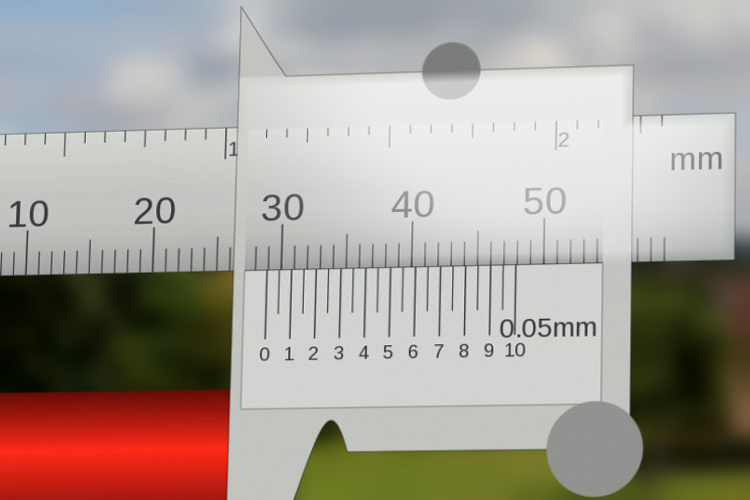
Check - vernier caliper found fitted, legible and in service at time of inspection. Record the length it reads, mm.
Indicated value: 28.9 mm
